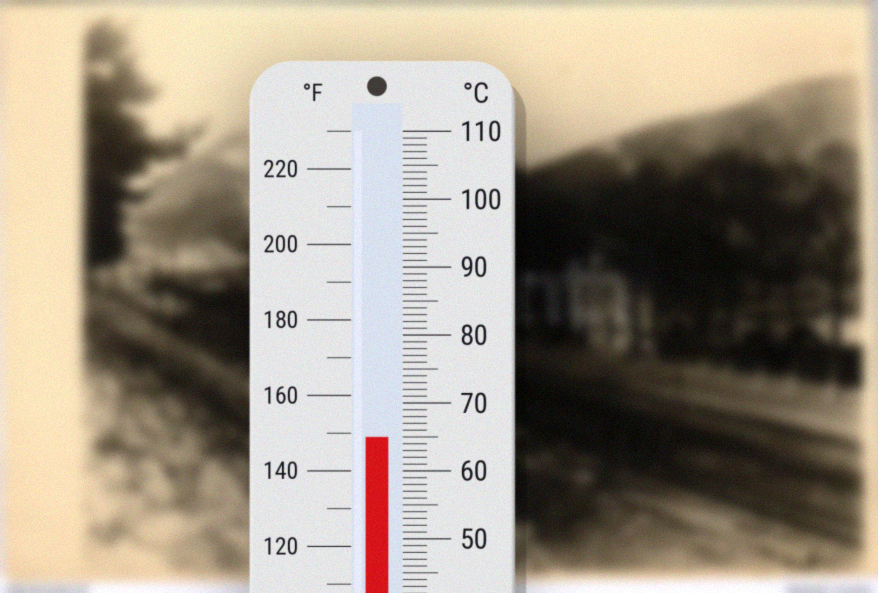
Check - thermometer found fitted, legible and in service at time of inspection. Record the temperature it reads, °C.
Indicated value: 65 °C
